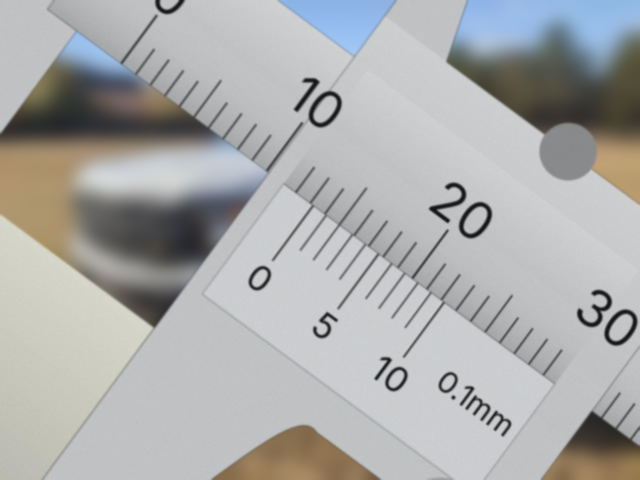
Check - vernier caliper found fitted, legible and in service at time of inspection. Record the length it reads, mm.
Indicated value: 13.2 mm
